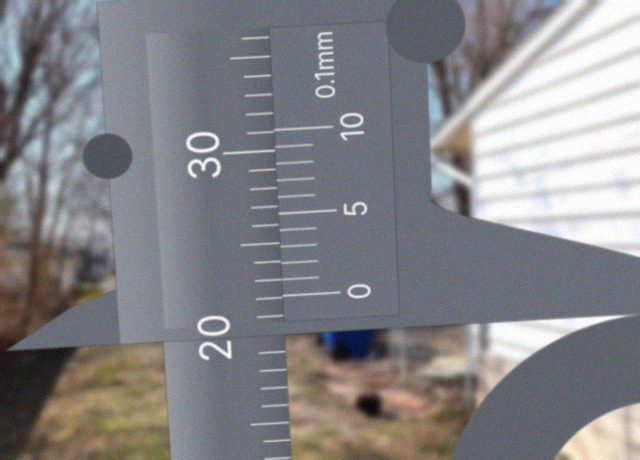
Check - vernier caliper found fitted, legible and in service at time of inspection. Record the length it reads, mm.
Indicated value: 22.1 mm
